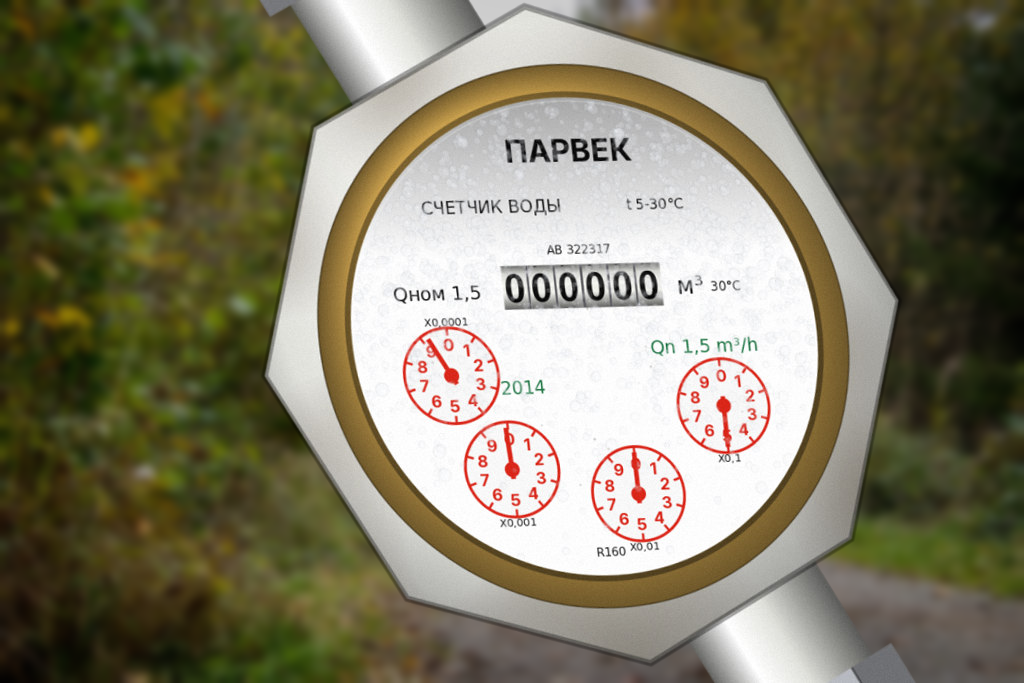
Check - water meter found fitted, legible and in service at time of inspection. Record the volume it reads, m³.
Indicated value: 0.4999 m³
